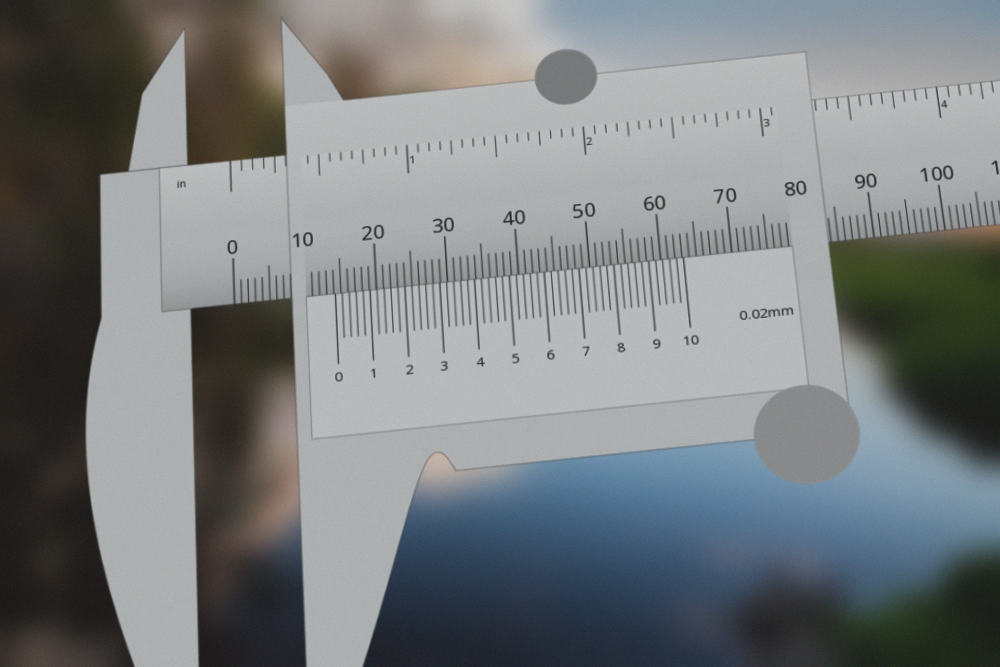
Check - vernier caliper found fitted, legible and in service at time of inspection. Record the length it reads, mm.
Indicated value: 14.2 mm
